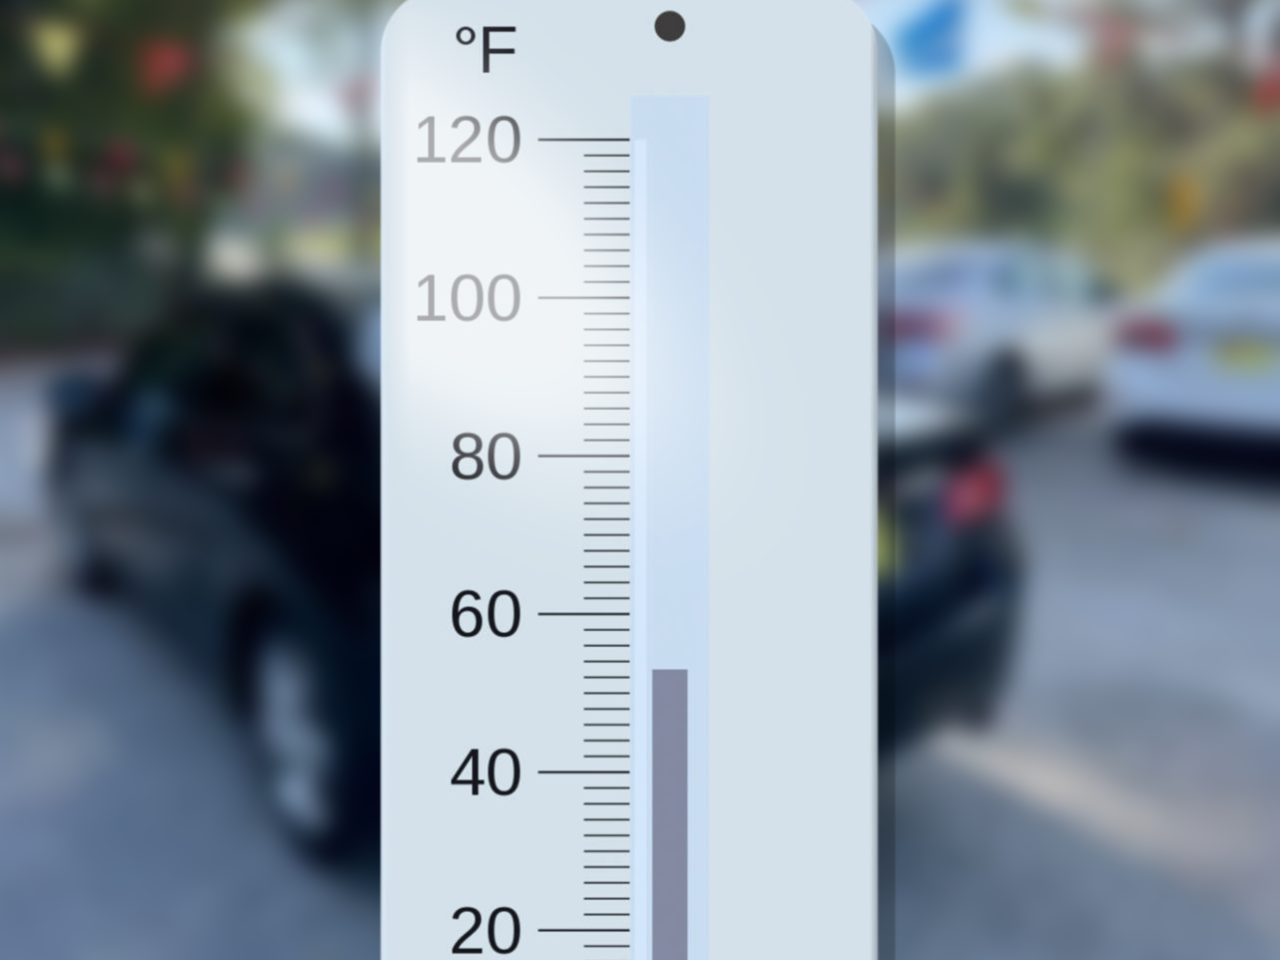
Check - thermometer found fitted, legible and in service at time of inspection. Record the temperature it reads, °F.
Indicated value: 53 °F
